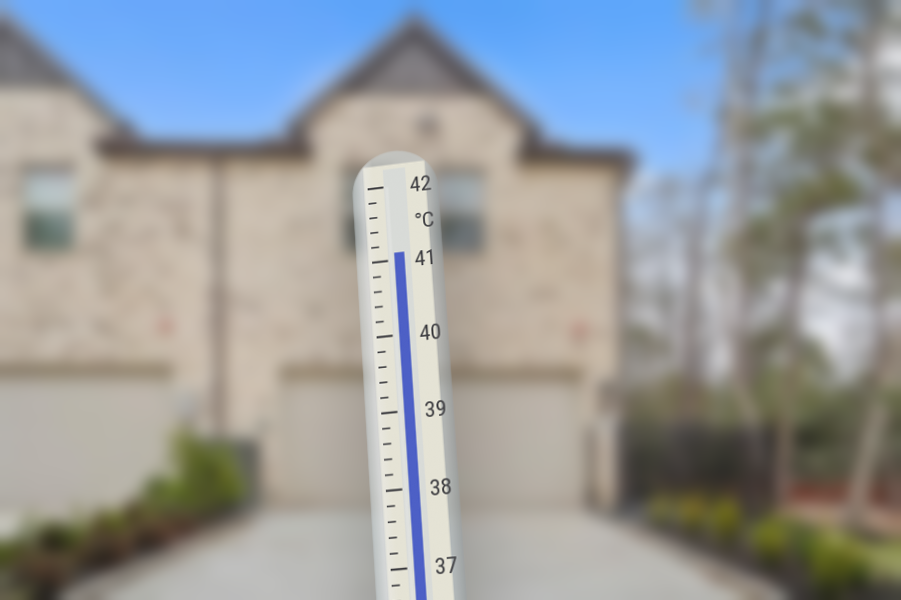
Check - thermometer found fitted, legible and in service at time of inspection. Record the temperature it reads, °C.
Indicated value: 41.1 °C
